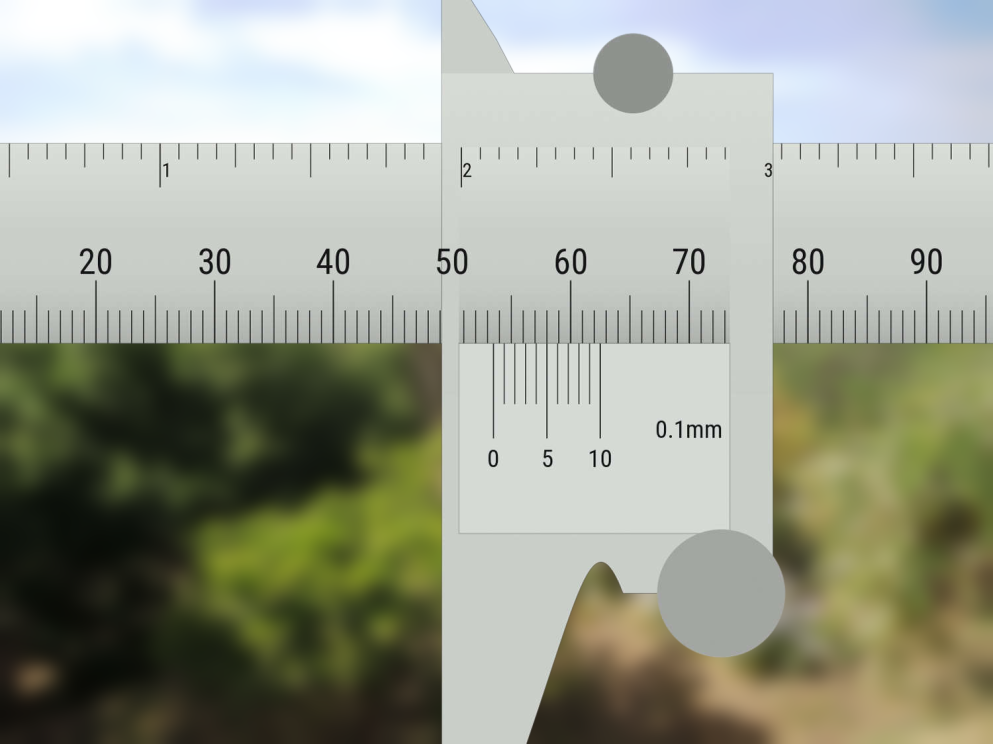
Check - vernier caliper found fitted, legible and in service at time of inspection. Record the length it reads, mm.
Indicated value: 53.5 mm
